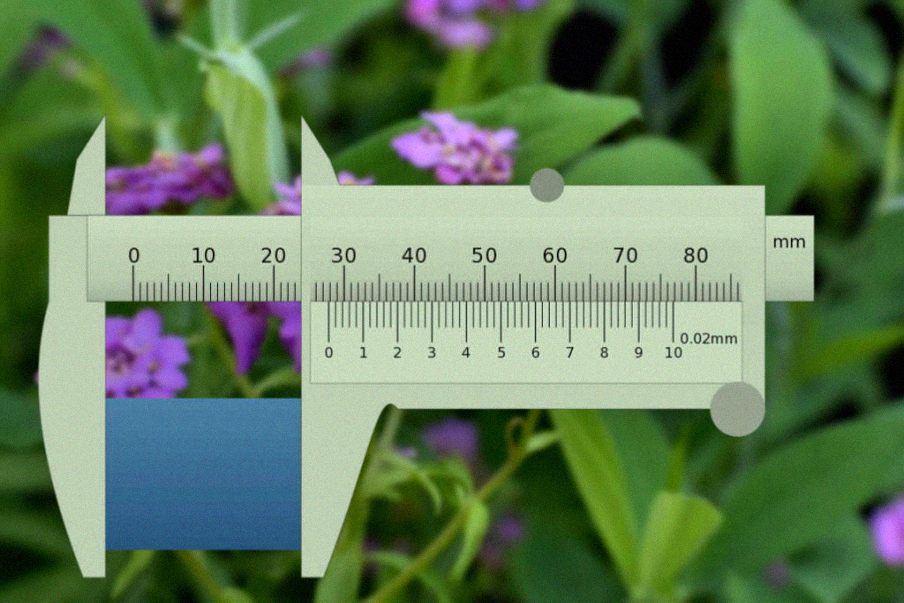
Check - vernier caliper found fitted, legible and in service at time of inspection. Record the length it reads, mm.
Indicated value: 27.8 mm
